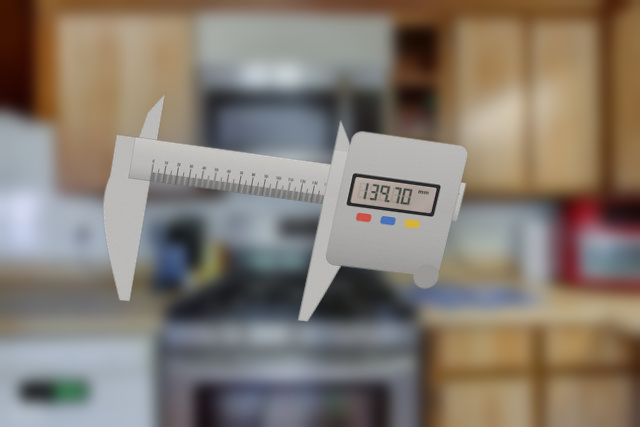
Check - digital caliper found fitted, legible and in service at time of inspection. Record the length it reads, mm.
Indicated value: 139.70 mm
